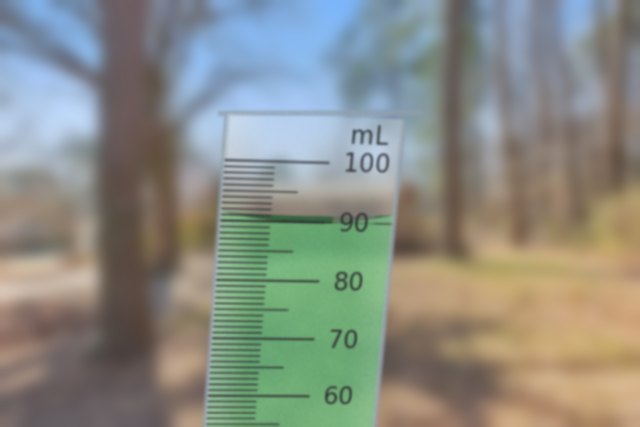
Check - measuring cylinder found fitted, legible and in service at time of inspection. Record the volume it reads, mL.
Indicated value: 90 mL
